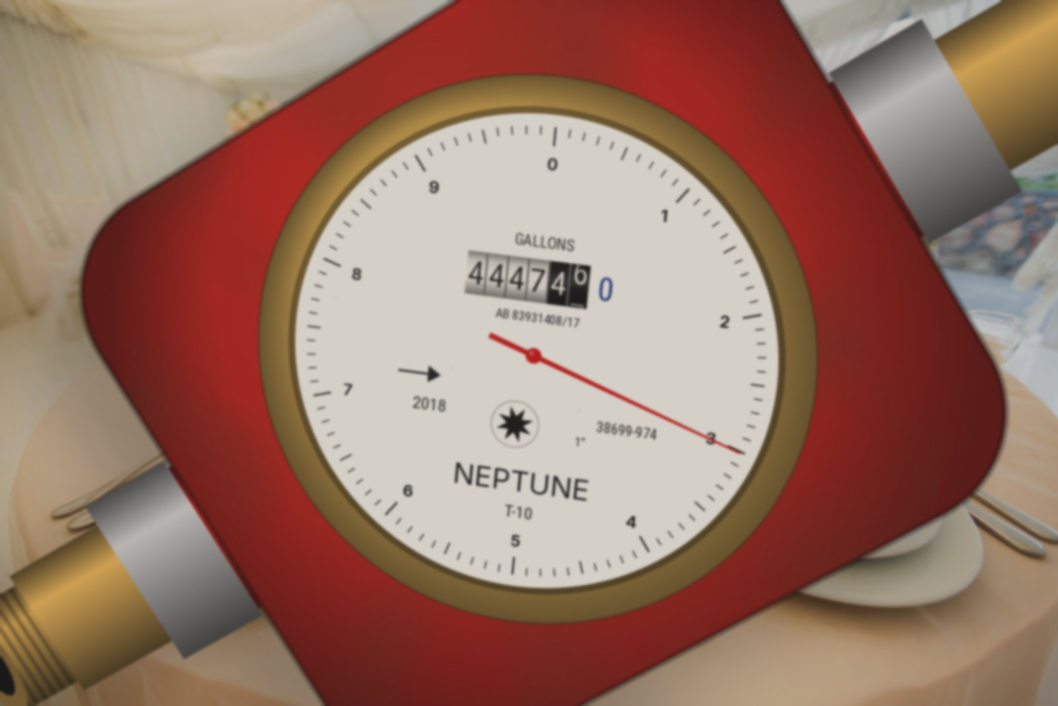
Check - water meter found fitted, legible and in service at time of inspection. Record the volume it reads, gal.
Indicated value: 4447463.0 gal
